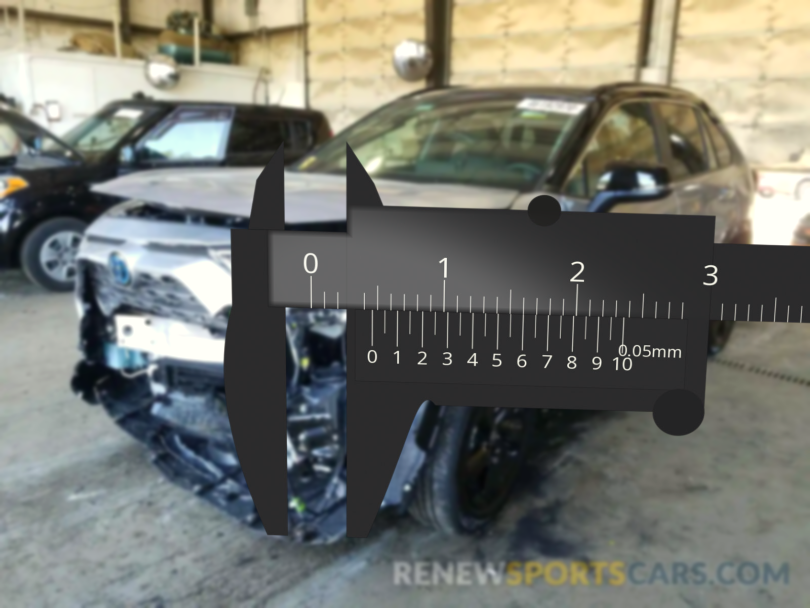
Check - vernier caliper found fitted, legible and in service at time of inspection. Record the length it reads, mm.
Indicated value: 4.6 mm
